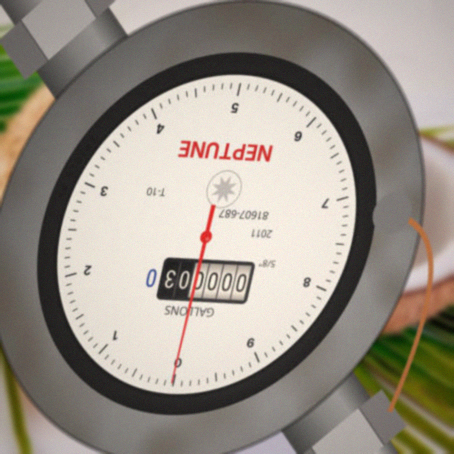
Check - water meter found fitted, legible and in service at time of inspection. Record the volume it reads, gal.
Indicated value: 30.0 gal
